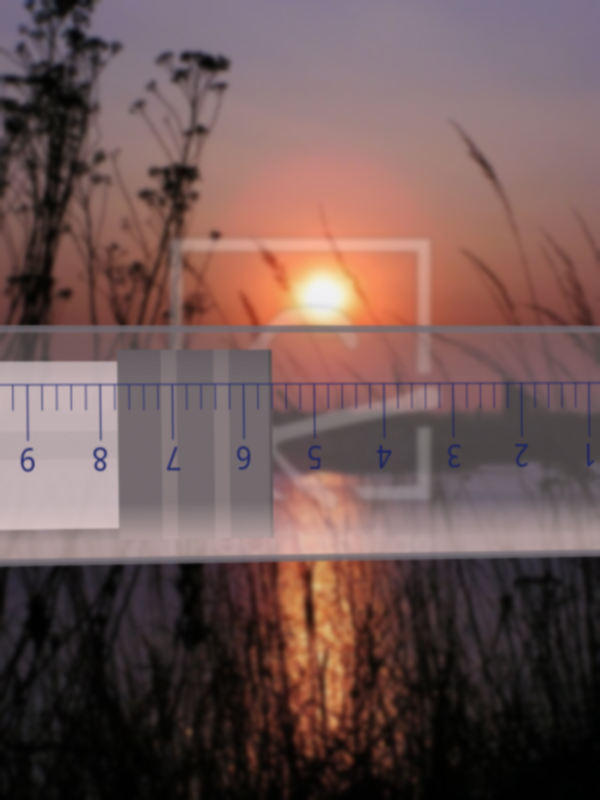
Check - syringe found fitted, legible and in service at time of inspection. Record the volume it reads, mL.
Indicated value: 5.6 mL
